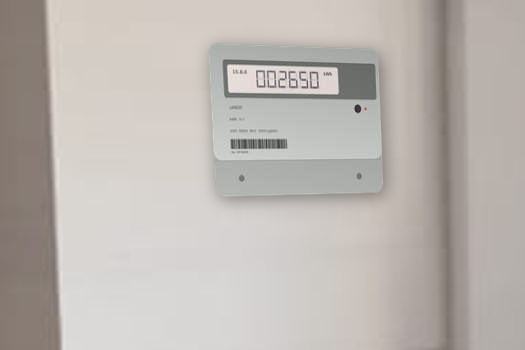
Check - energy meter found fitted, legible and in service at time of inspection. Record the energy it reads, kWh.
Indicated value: 2650 kWh
